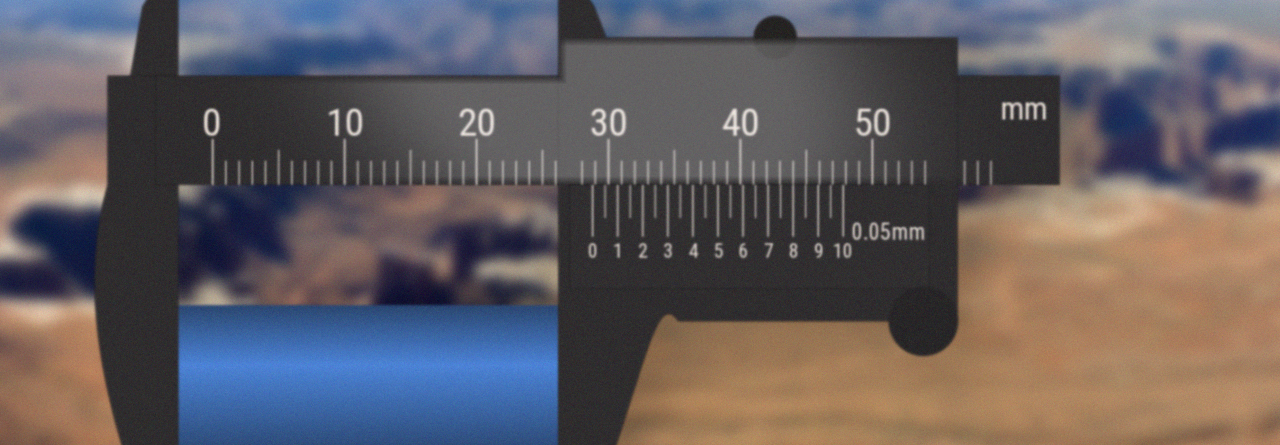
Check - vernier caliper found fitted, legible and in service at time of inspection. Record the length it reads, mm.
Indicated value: 28.8 mm
